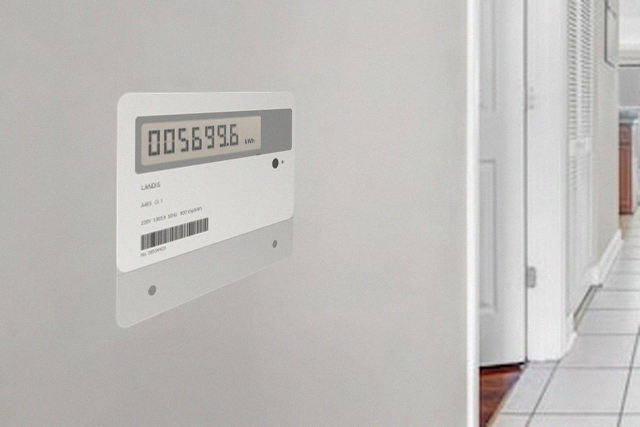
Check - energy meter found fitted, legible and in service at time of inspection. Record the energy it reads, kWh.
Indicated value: 5699.6 kWh
